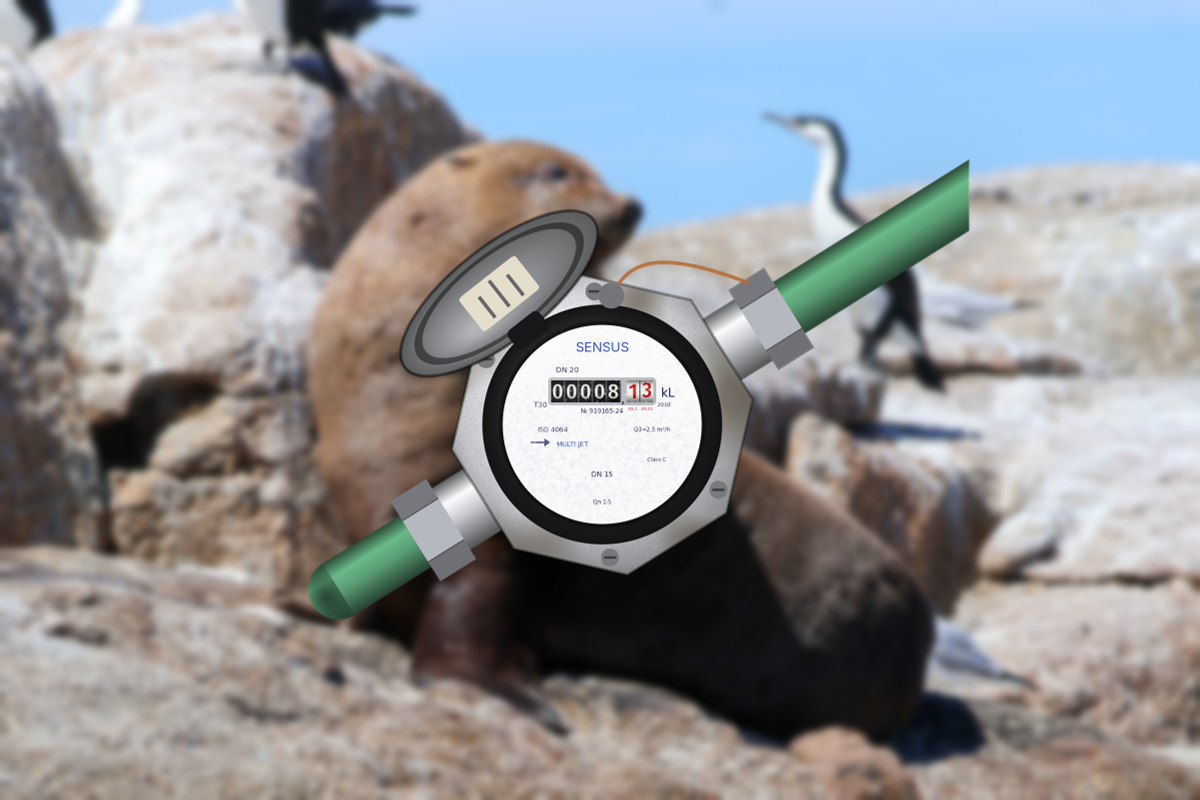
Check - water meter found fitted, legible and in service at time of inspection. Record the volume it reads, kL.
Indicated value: 8.13 kL
